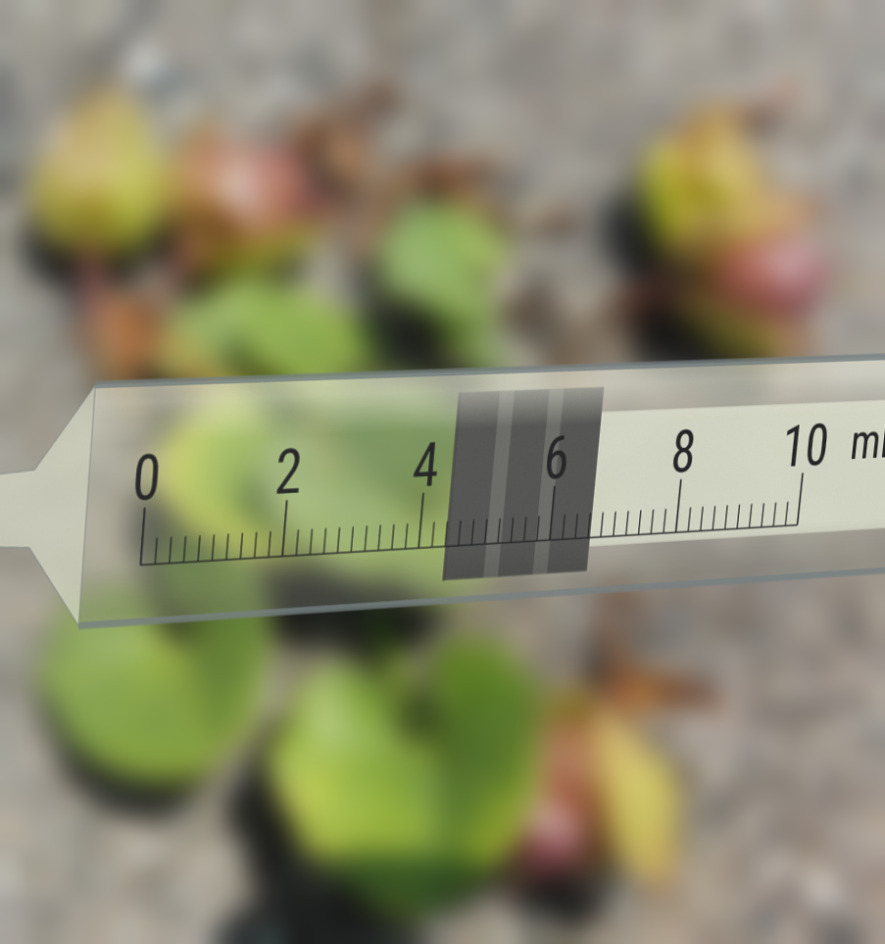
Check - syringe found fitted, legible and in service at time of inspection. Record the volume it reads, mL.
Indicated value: 4.4 mL
